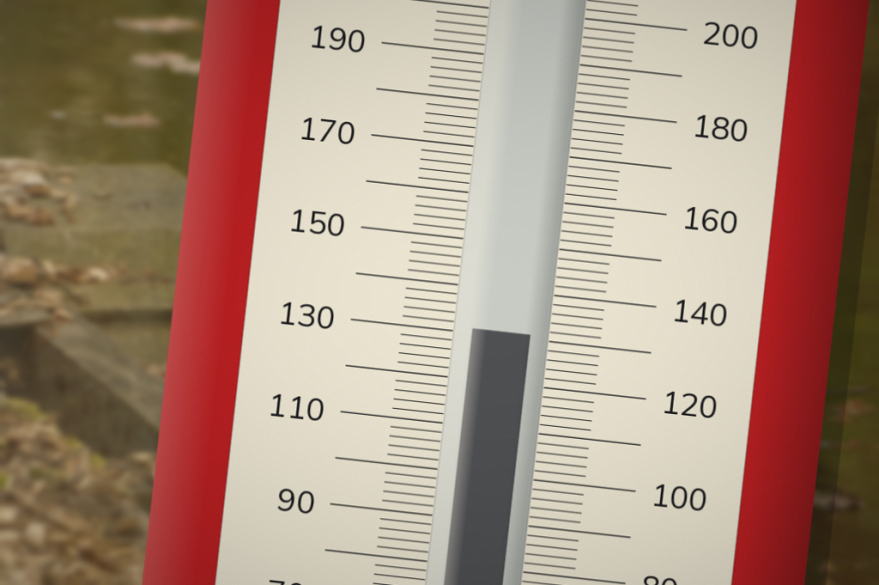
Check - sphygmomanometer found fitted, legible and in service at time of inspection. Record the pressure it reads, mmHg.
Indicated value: 131 mmHg
